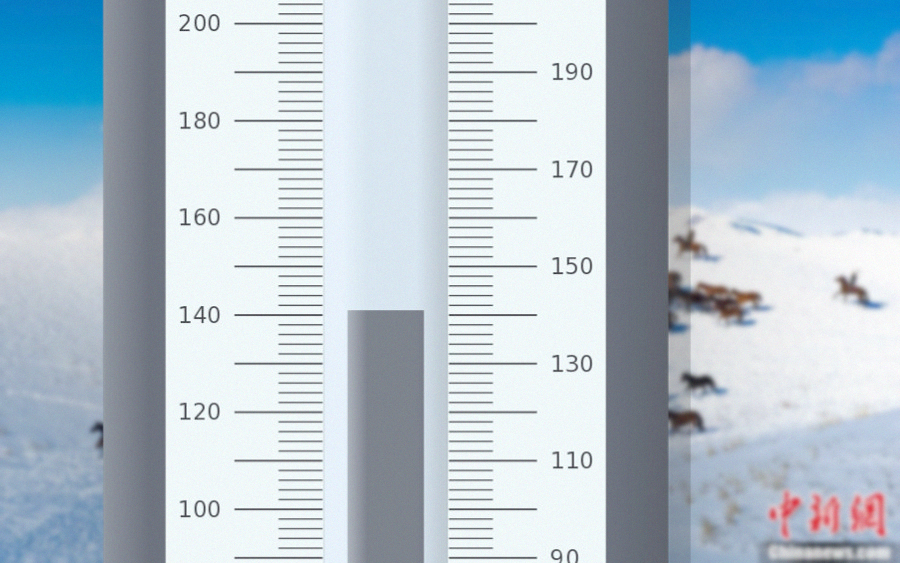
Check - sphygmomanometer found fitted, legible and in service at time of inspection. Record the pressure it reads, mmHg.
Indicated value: 141 mmHg
